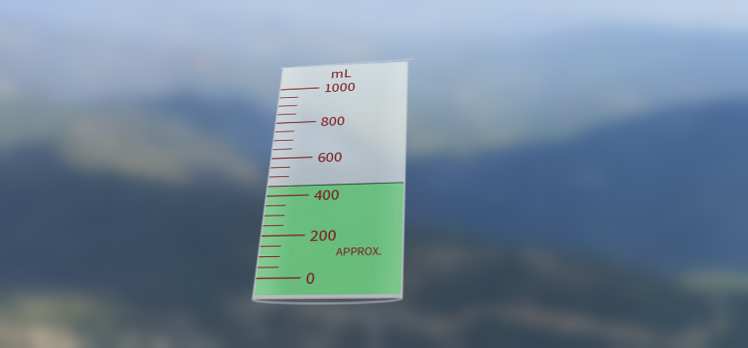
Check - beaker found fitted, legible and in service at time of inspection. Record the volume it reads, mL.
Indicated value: 450 mL
